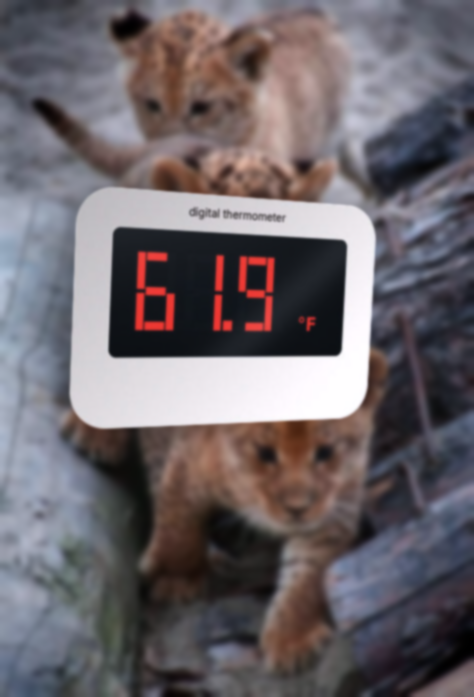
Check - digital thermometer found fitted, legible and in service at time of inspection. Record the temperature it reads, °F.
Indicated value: 61.9 °F
